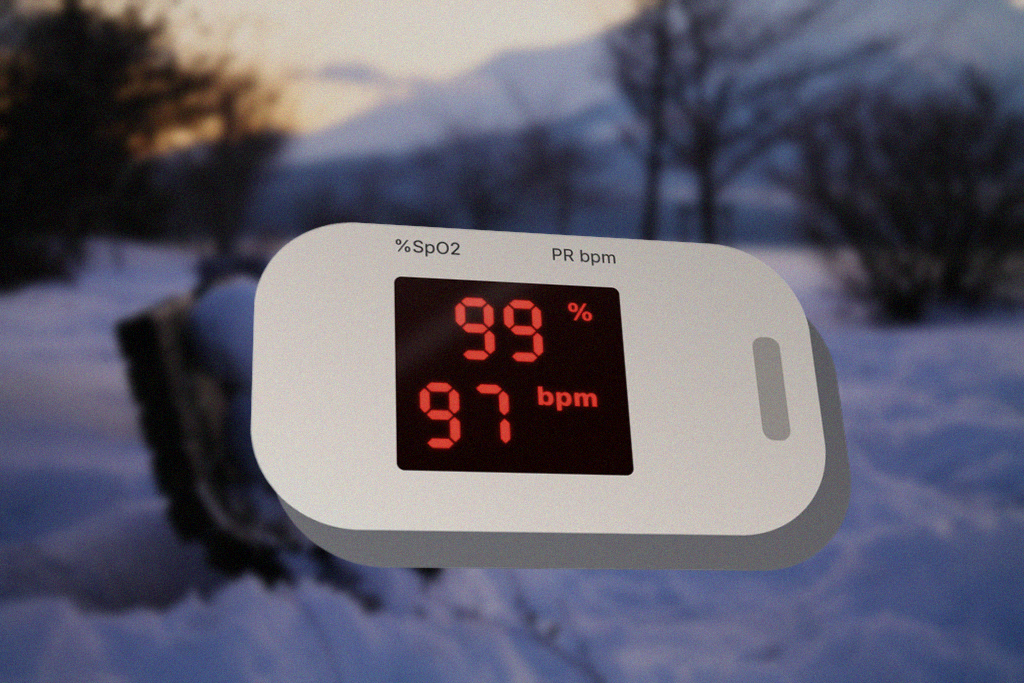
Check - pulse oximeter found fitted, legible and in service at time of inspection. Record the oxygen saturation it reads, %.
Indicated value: 99 %
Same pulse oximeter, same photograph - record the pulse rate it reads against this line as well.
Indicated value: 97 bpm
